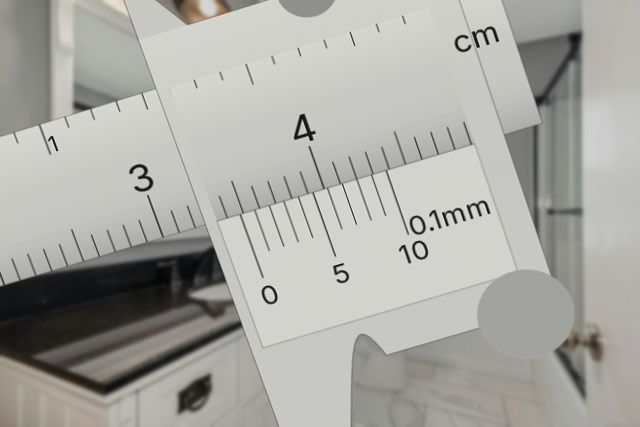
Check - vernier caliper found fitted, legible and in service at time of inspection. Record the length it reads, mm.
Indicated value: 34.8 mm
